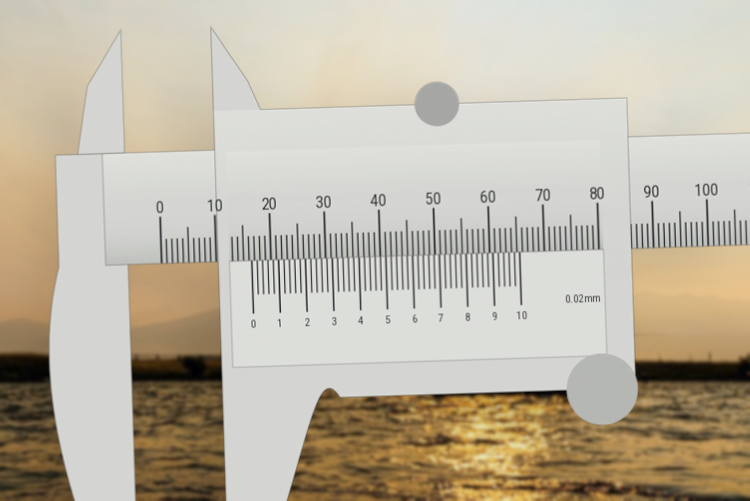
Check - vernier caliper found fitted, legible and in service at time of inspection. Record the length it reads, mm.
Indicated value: 16.5 mm
